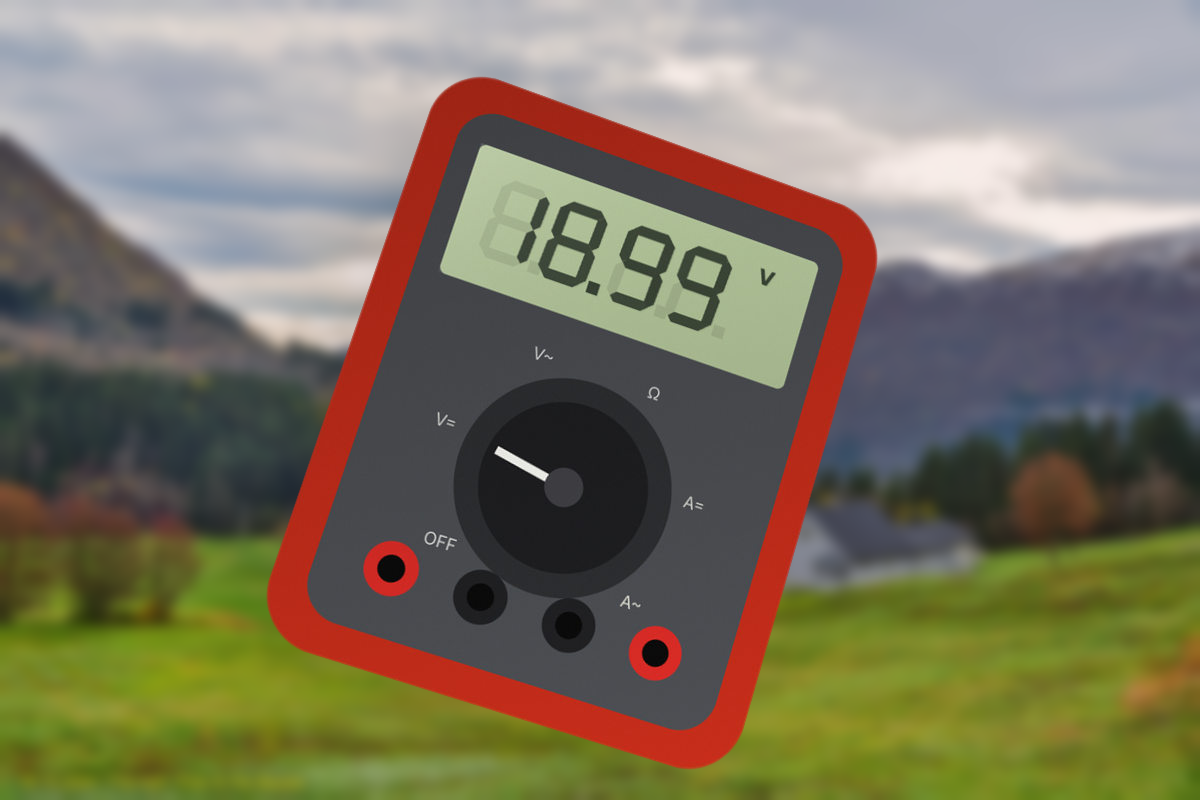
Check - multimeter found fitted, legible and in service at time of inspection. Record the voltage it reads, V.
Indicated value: 18.99 V
